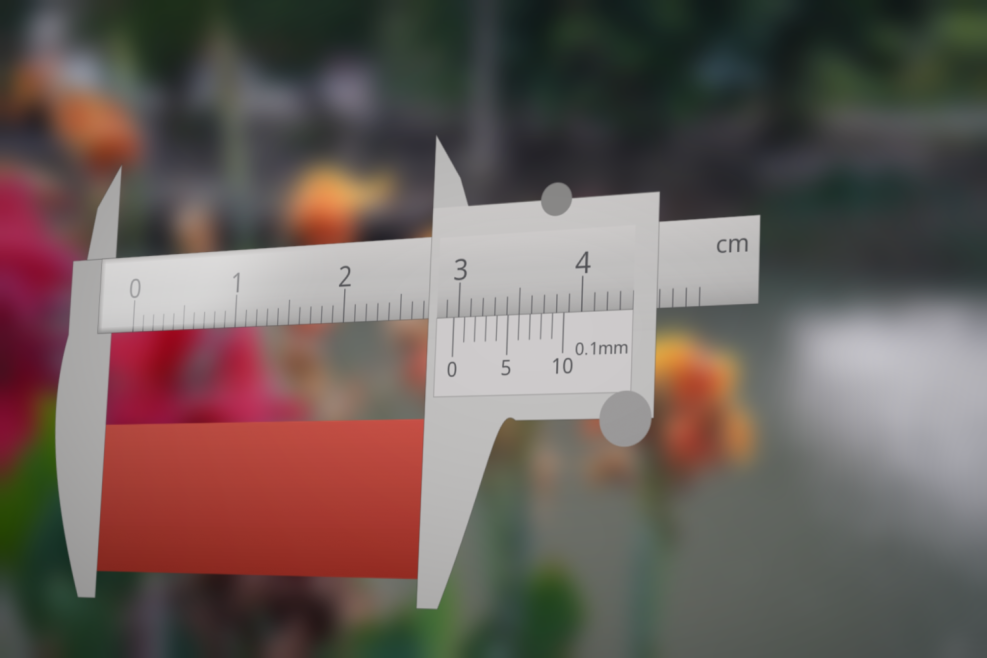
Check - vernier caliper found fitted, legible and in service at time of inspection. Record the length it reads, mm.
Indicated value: 29.6 mm
